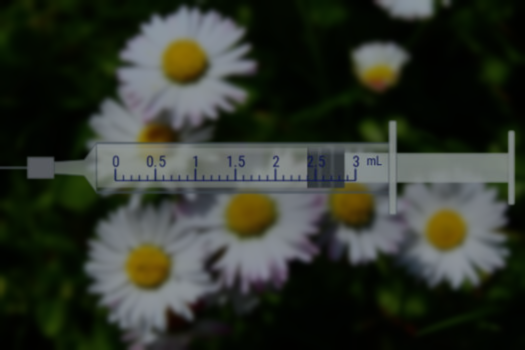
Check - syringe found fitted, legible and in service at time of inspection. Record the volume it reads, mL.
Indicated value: 2.4 mL
